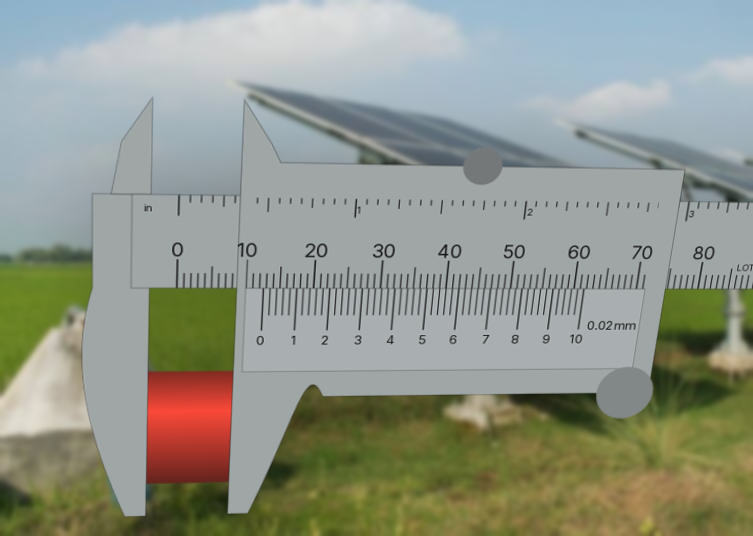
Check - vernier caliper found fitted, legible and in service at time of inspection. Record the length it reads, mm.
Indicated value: 12.6 mm
